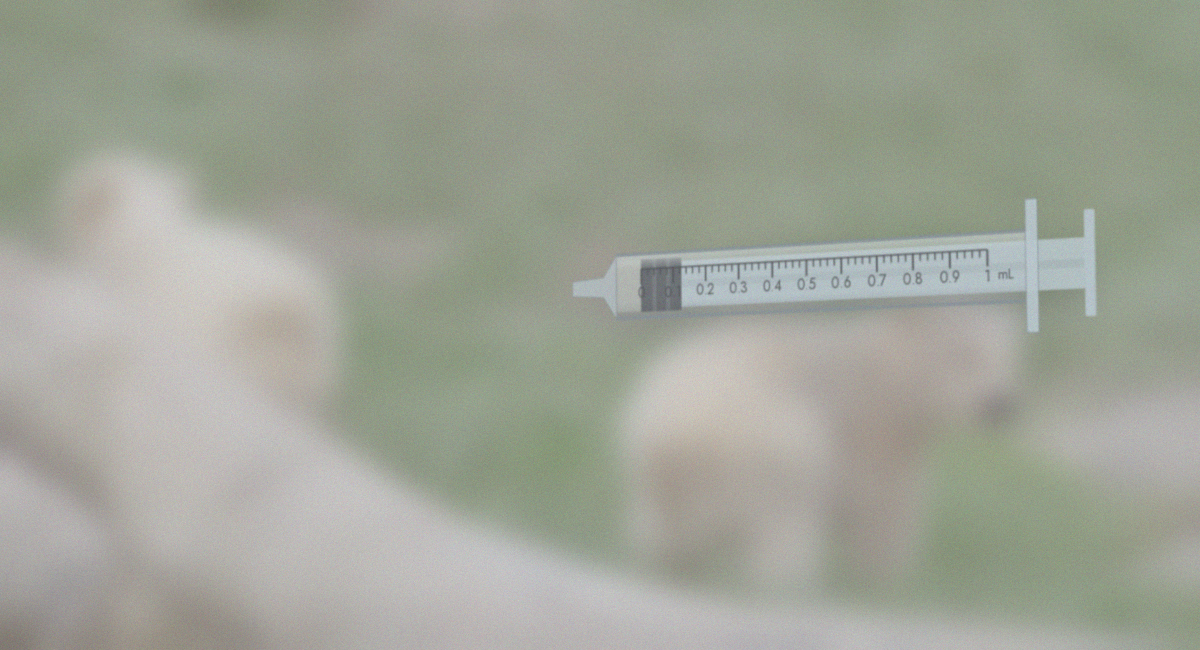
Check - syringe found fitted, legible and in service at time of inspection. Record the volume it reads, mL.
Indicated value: 0 mL
